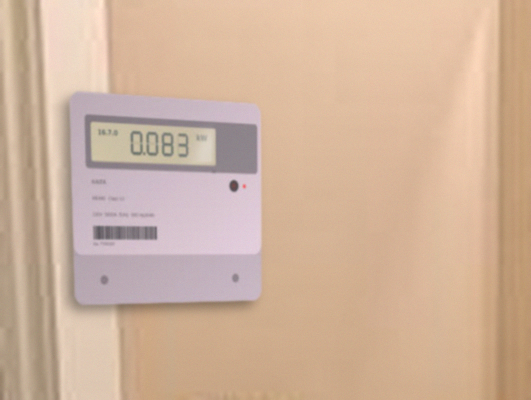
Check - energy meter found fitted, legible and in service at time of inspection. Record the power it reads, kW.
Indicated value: 0.083 kW
